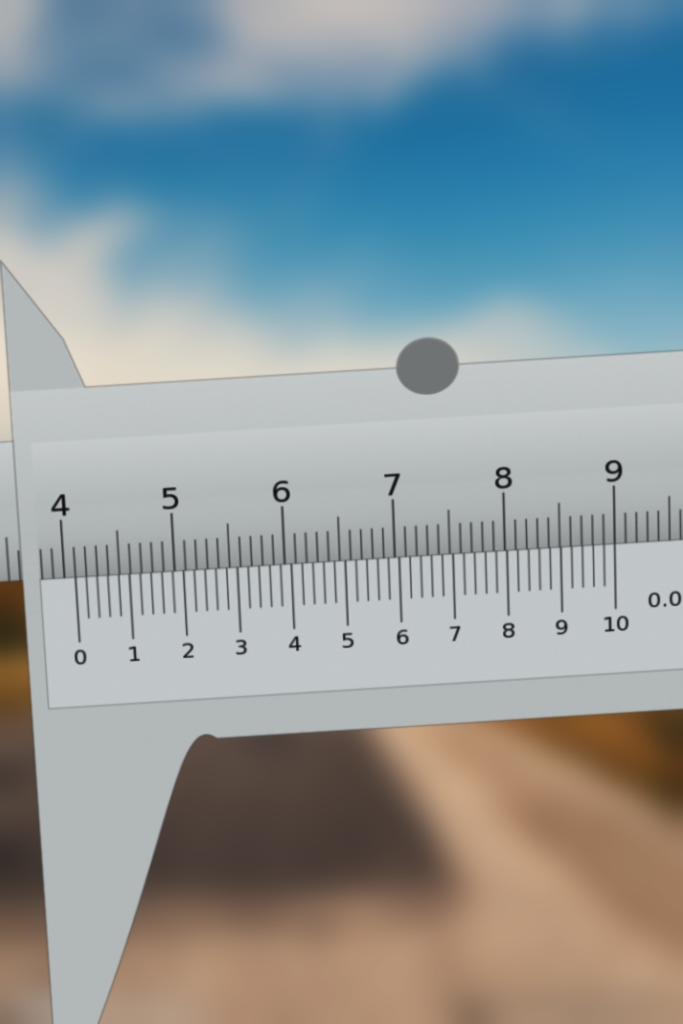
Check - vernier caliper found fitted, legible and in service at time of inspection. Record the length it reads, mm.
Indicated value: 41.0 mm
